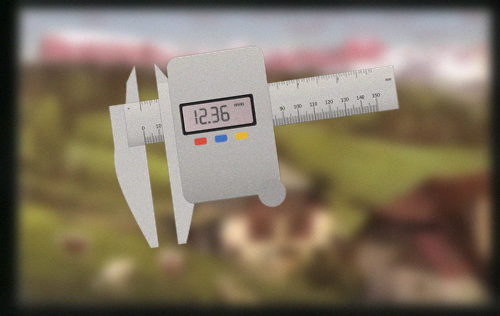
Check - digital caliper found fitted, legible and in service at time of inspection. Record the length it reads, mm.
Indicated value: 12.36 mm
